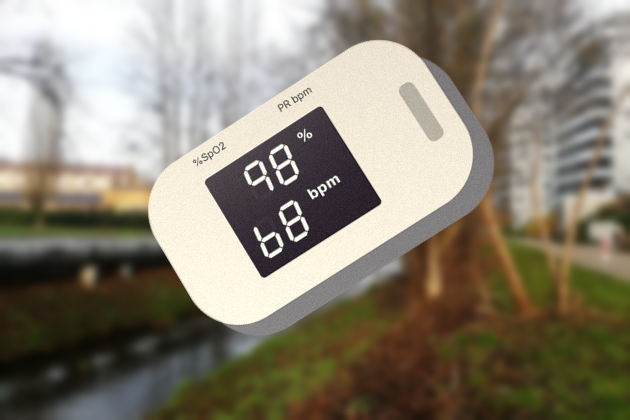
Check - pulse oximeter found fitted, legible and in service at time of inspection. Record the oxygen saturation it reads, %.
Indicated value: 98 %
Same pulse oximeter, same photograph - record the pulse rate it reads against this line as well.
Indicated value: 68 bpm
